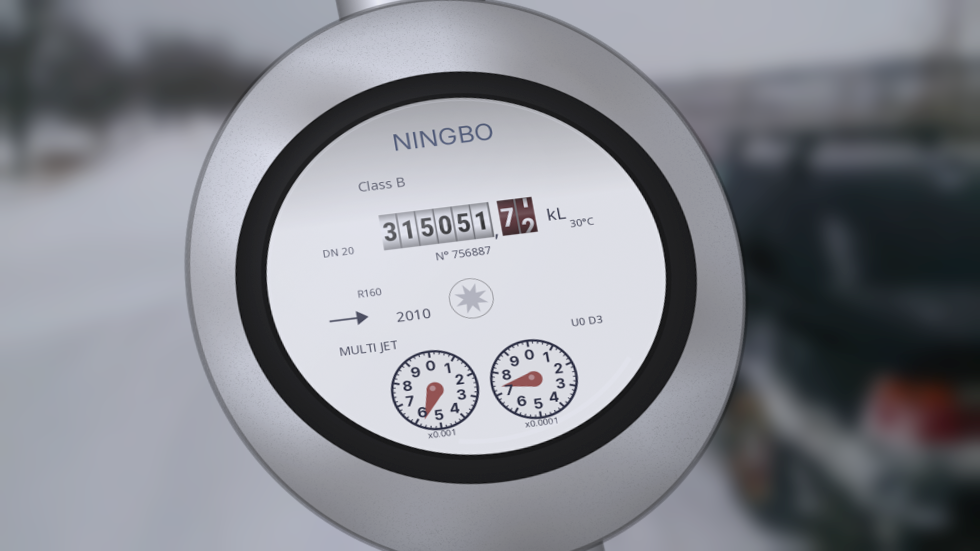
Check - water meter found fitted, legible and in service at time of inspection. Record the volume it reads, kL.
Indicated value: 315051.7157 kL
